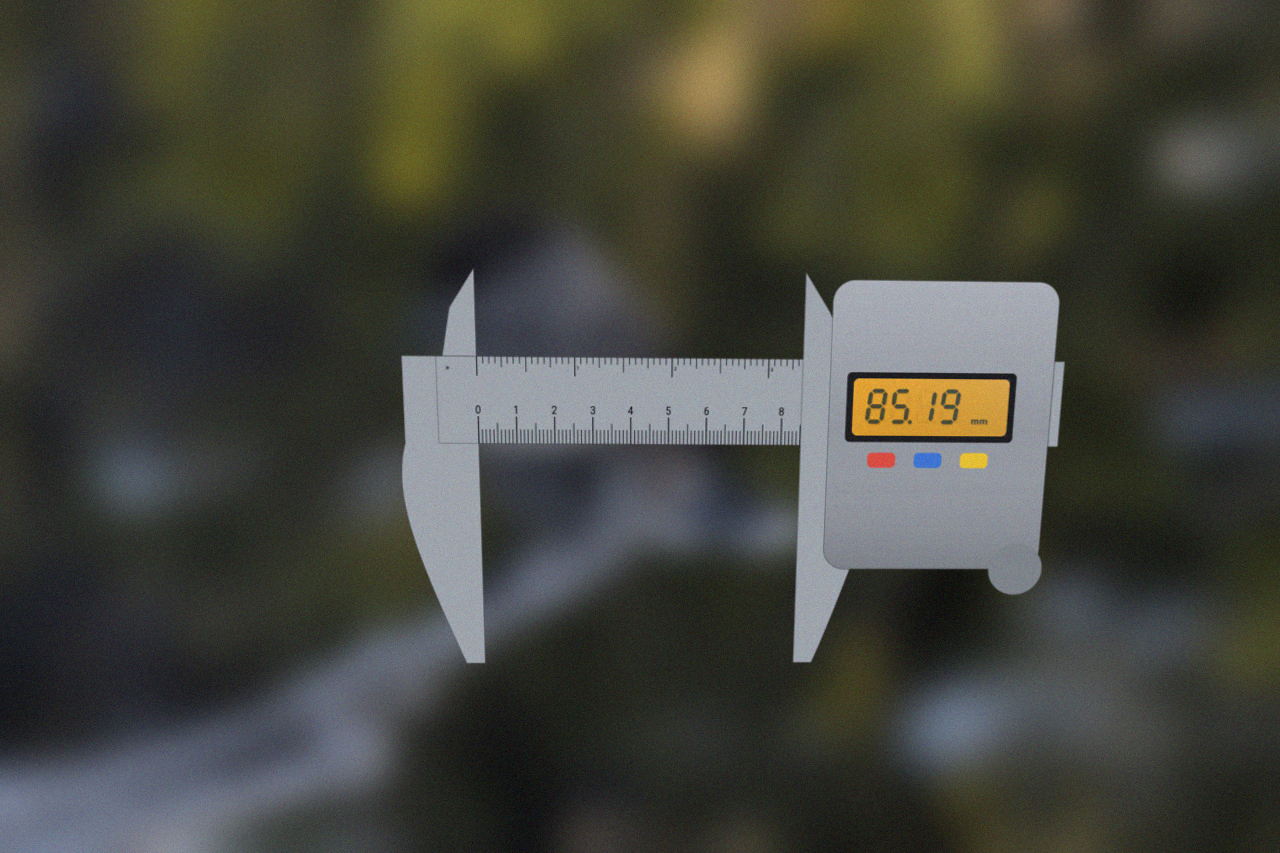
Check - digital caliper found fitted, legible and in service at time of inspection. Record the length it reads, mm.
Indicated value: 85.19 mm
